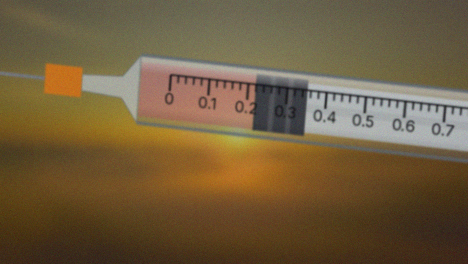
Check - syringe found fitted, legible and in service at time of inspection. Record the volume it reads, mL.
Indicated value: 0.22 mL
